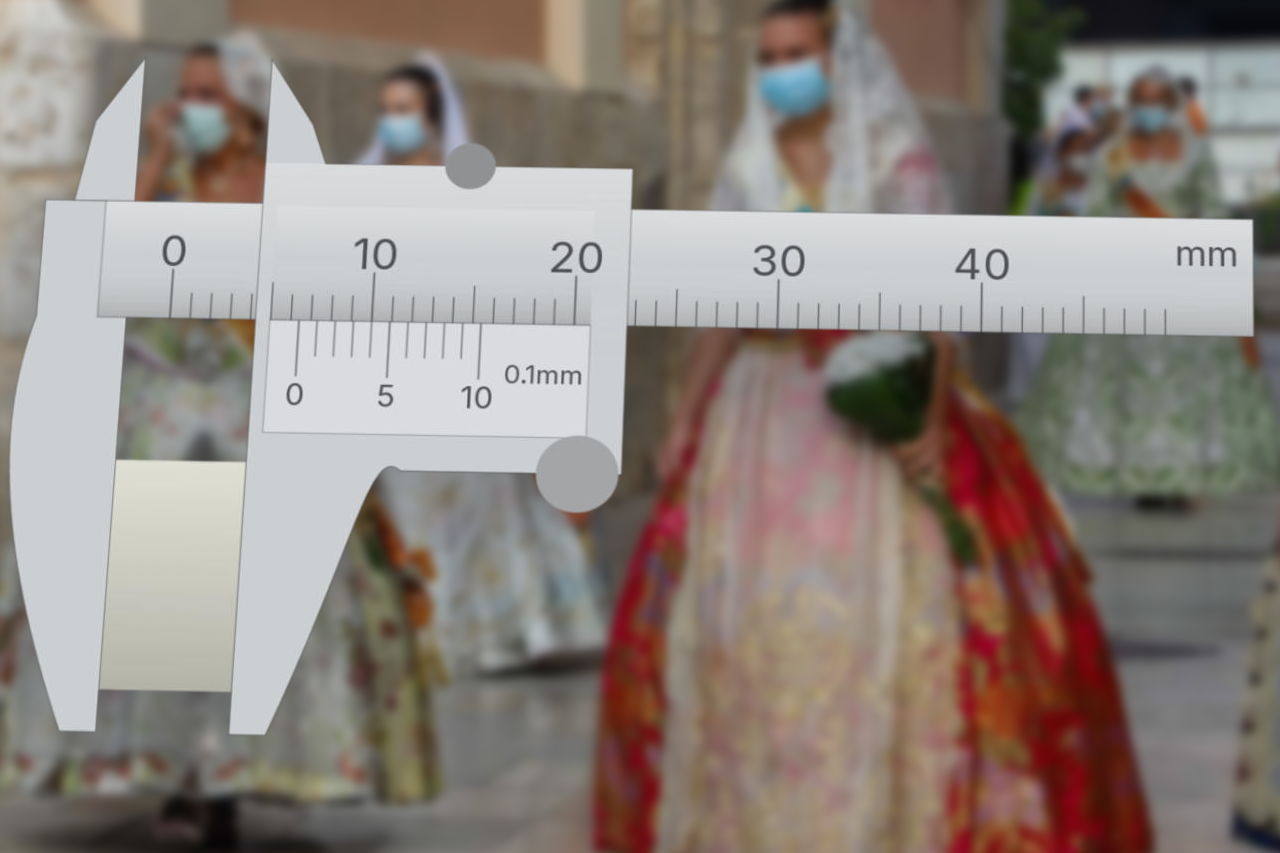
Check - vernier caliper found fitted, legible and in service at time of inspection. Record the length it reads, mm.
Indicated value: 6.4 mm
